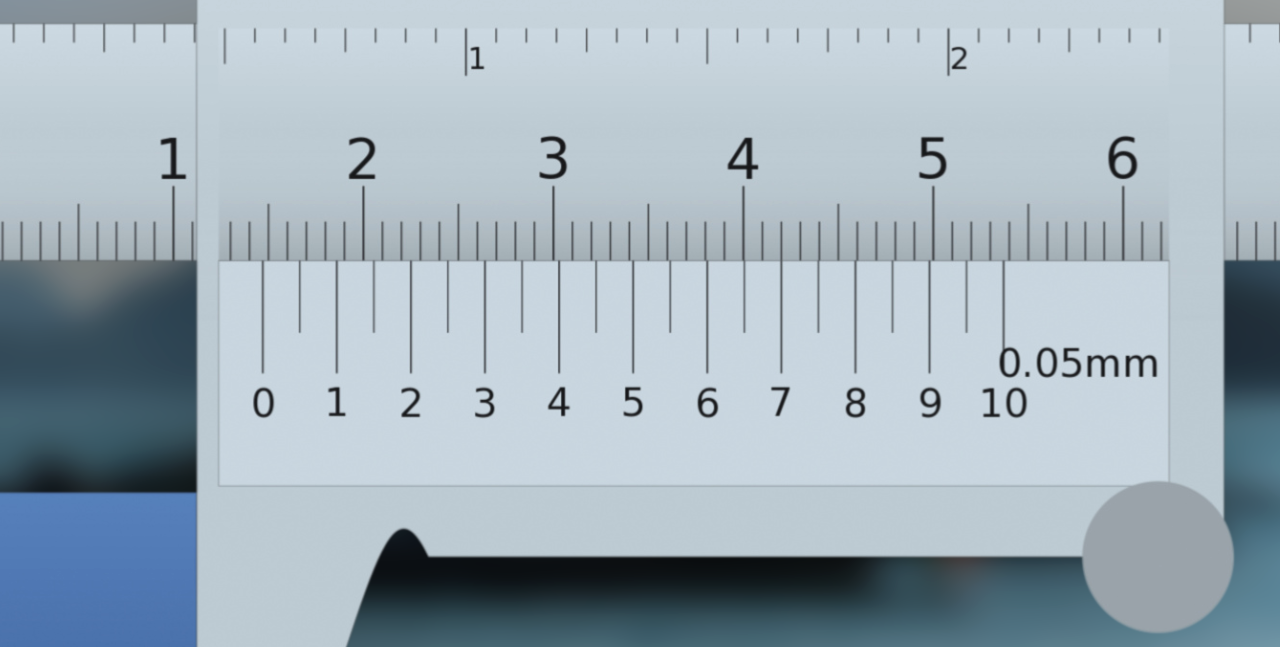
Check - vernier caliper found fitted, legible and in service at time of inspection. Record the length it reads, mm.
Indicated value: 14.7 mm
